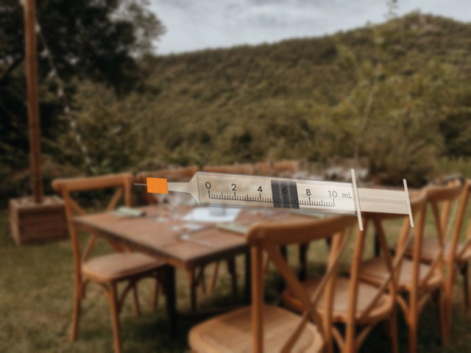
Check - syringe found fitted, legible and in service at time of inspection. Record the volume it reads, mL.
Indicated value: 5 mL
